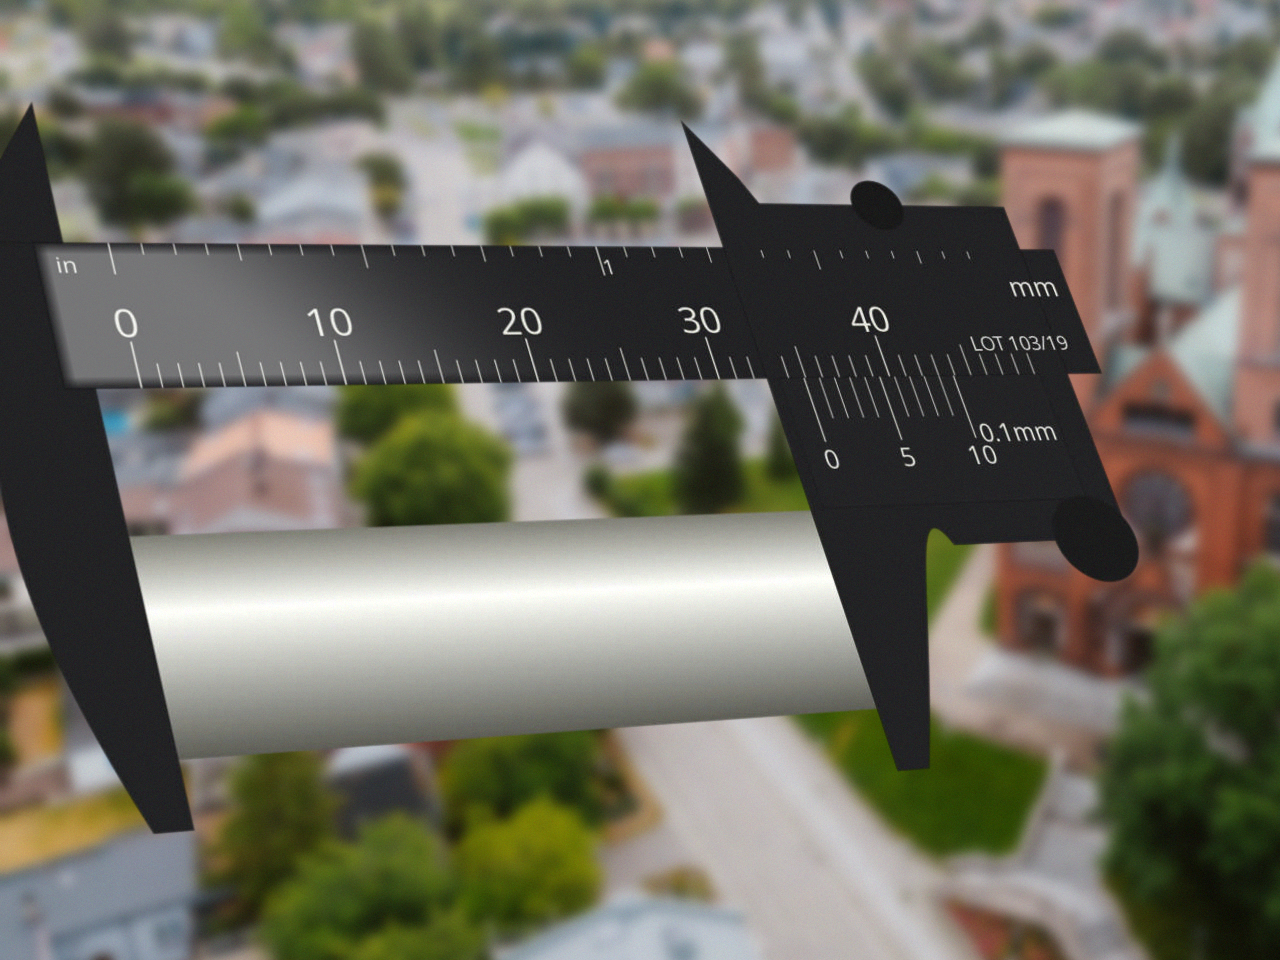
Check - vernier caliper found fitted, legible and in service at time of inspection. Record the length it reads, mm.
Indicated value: 34.9 mm
